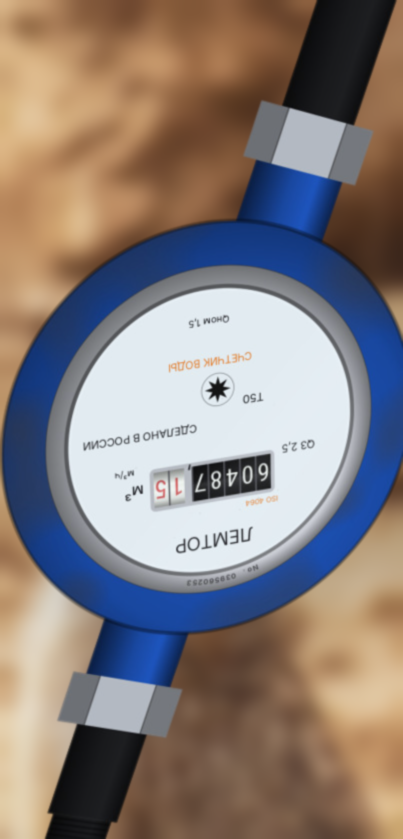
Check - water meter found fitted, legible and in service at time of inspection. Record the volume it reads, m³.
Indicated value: 60487.15 m³
